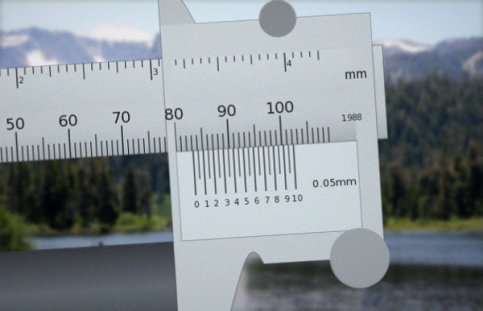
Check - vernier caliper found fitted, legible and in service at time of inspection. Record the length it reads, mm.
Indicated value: 83.2 mm
